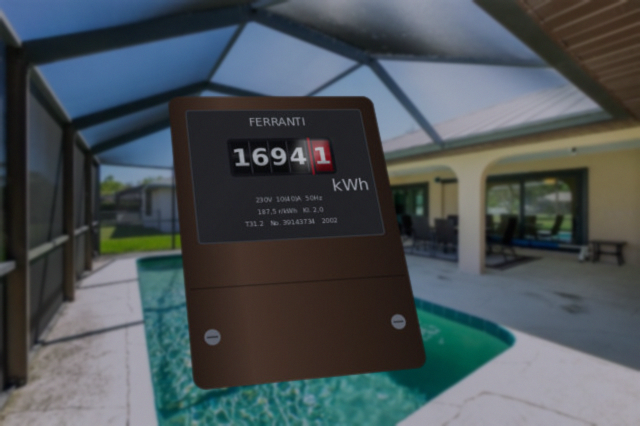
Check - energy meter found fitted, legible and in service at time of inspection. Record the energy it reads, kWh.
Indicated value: 1694.1 kWh
